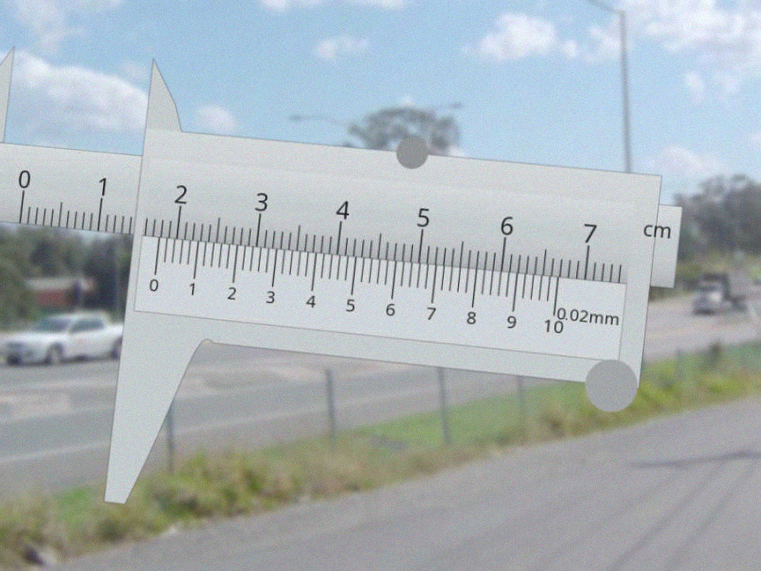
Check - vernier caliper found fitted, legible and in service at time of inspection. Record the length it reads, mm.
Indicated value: 17.8 mm
